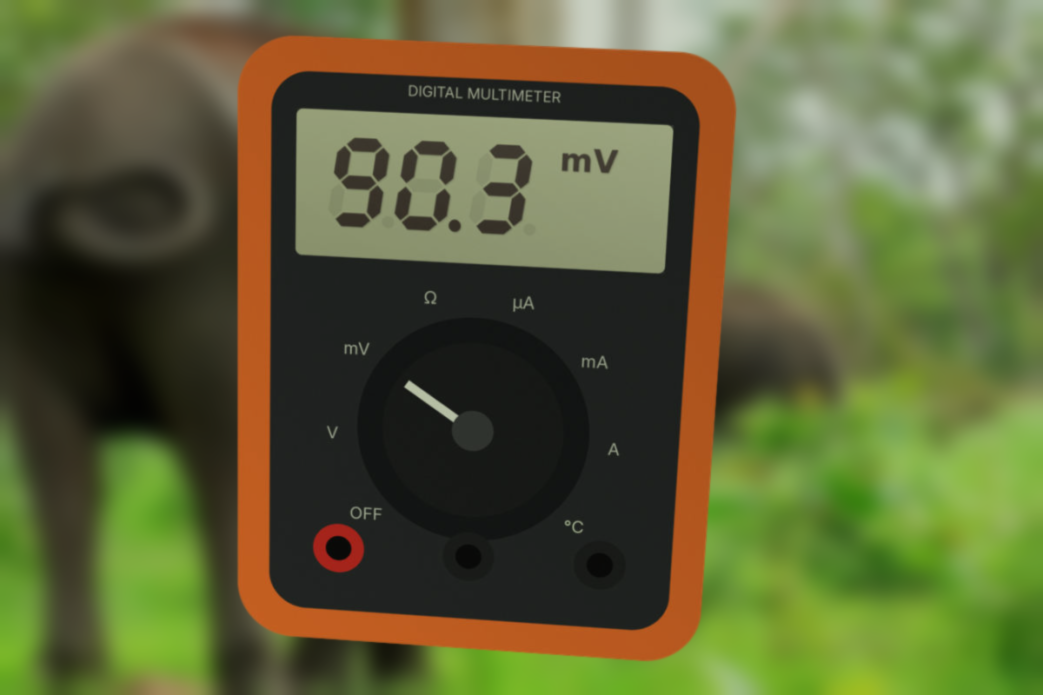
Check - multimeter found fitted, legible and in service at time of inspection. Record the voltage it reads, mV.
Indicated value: 90.3 mV
